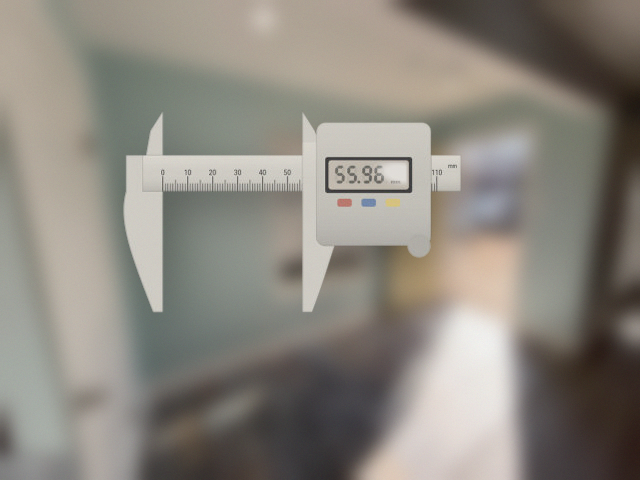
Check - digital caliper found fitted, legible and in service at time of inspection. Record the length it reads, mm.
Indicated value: 55.96 mm
